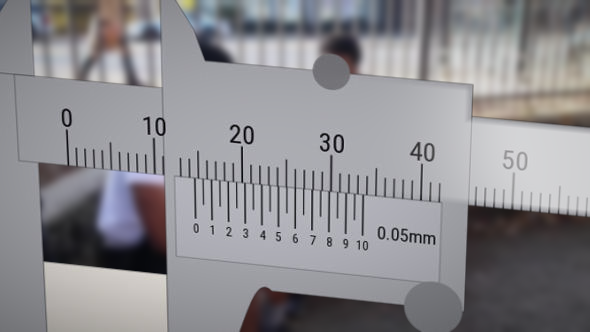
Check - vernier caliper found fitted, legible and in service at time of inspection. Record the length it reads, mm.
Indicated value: 14.6 mm
